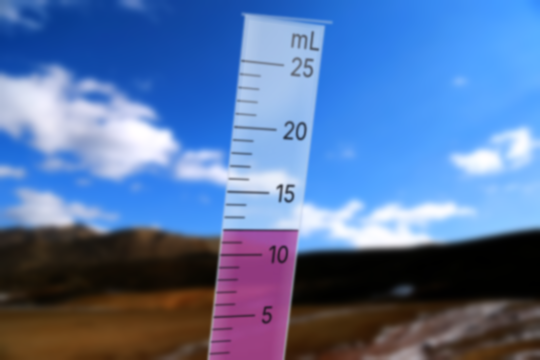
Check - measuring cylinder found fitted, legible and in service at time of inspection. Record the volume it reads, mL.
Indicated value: 12 mL
